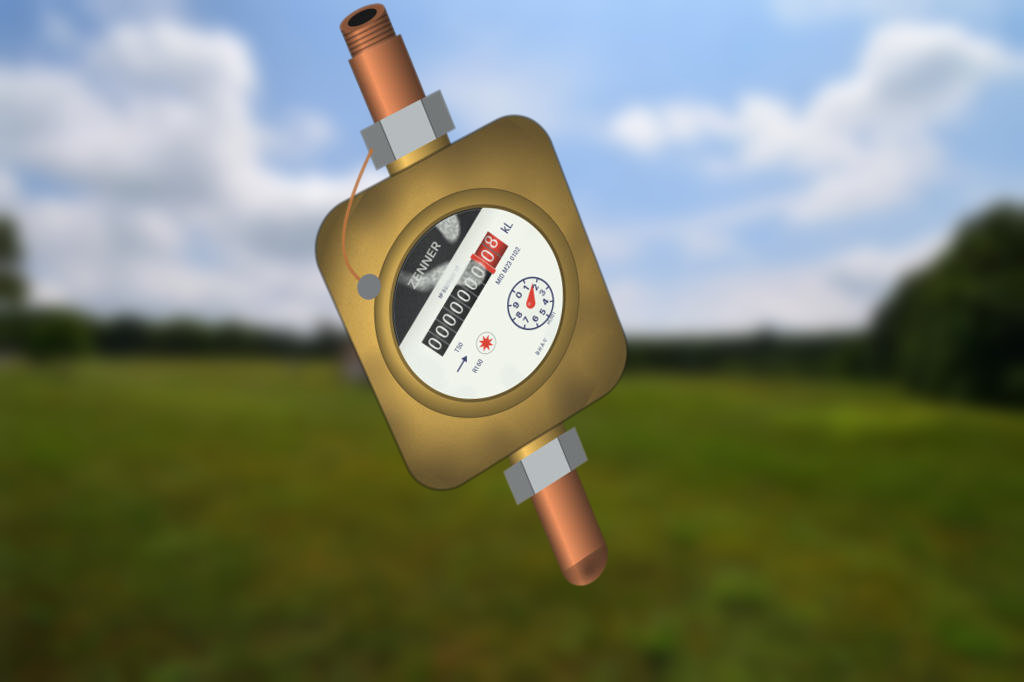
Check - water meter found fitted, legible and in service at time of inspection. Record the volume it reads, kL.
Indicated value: 0.081 kL
